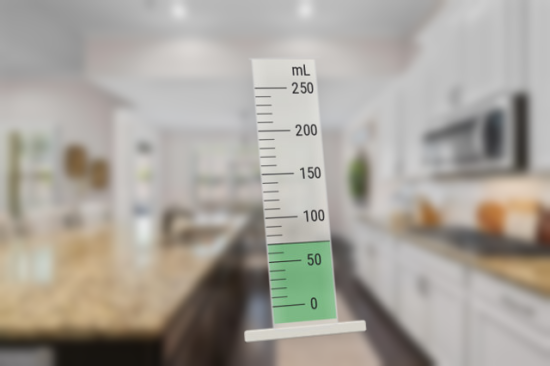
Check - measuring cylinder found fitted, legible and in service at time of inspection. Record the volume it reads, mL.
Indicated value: 70 mL
